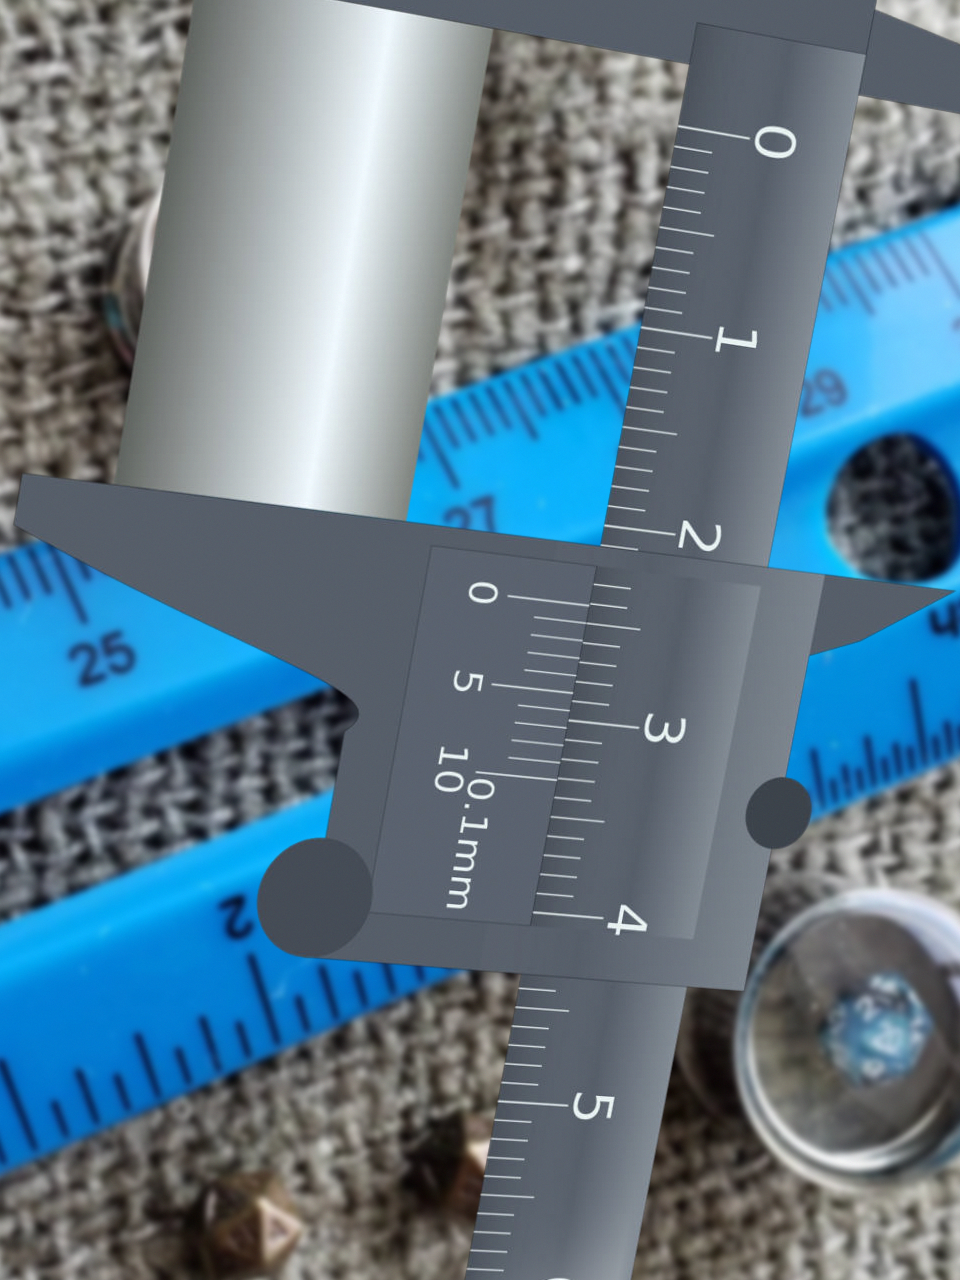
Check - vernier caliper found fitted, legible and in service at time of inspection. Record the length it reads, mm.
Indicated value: 24.1 mm
